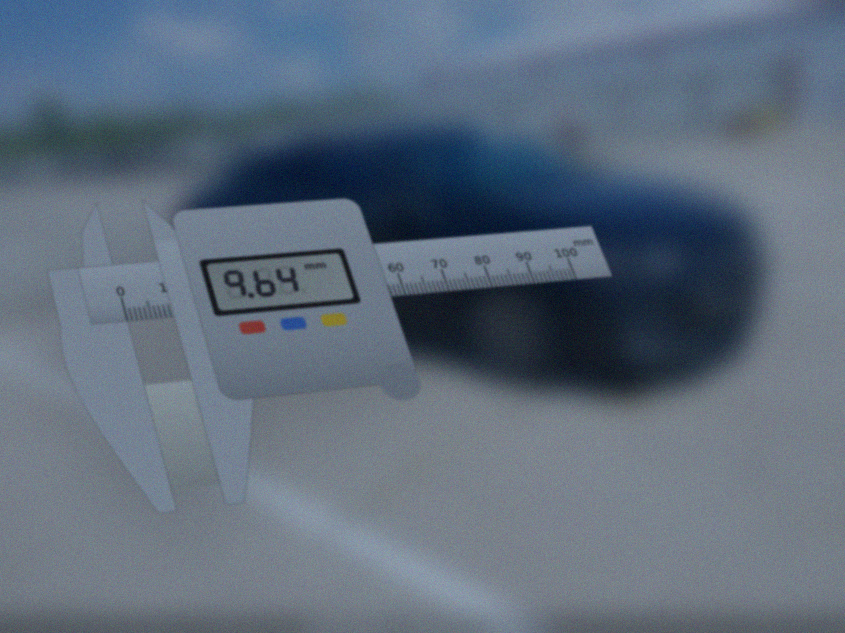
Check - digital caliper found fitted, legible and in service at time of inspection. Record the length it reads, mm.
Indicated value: 9.64 mm
